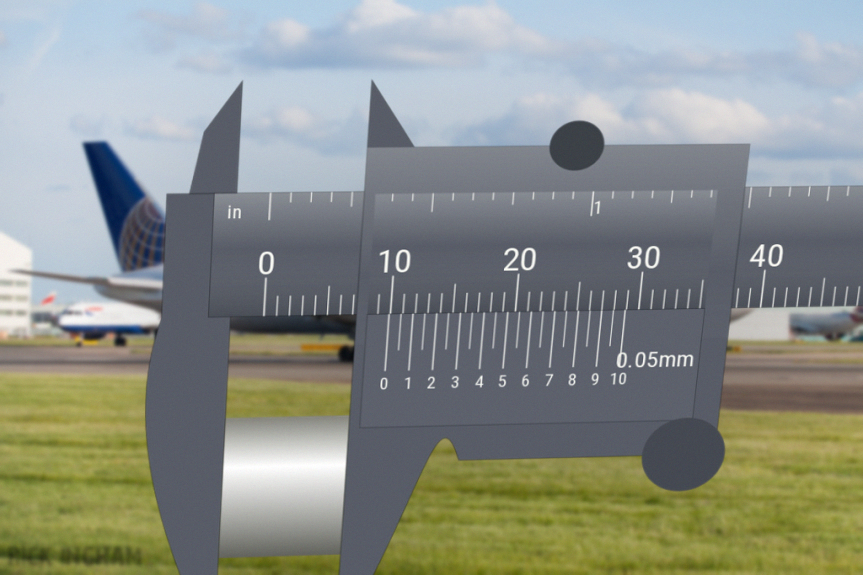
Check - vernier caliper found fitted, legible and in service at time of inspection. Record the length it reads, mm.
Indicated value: 9.9 mm
